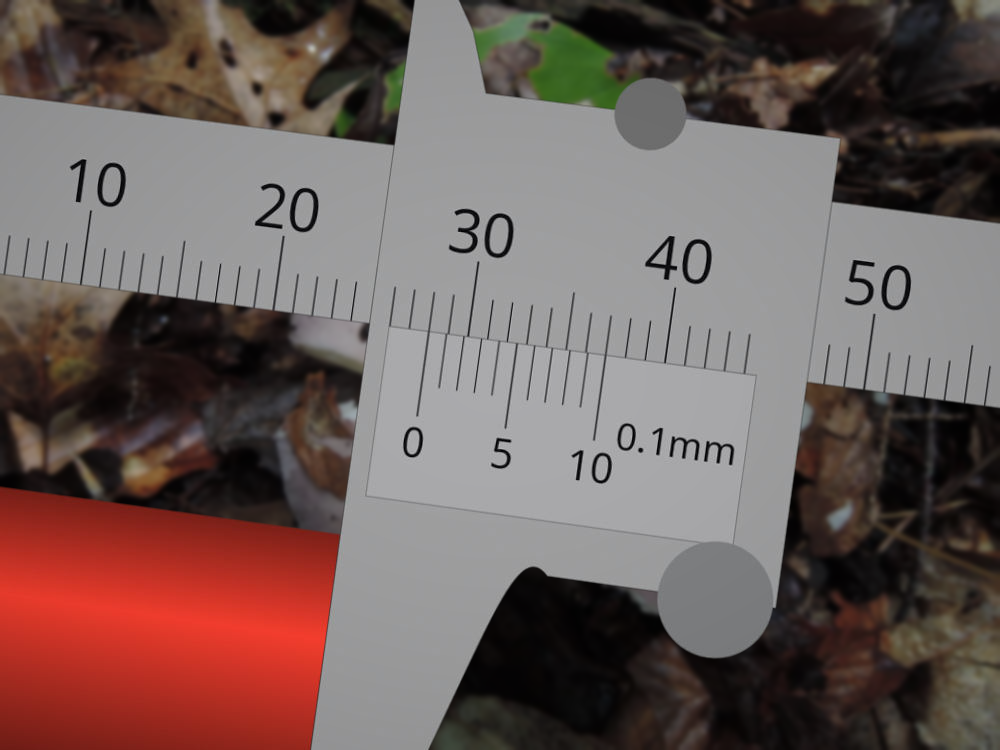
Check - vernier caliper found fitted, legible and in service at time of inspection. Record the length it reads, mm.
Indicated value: 28.0 mm
